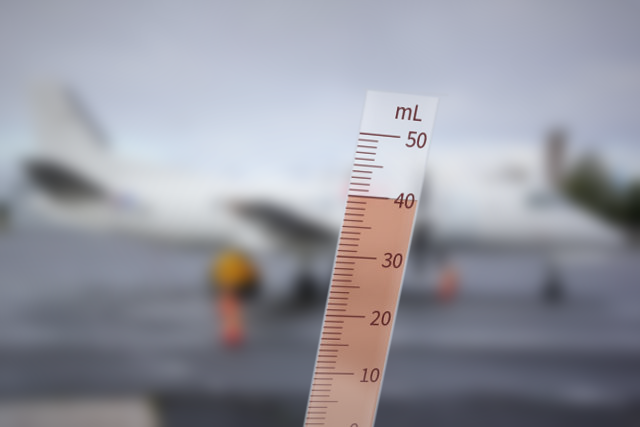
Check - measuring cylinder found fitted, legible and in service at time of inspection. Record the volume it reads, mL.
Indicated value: 40 mL
